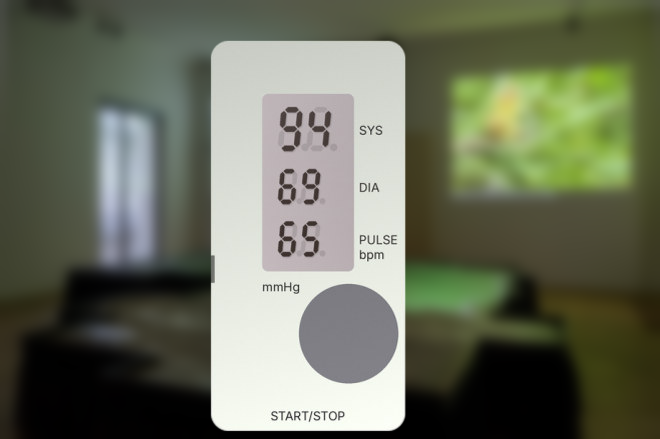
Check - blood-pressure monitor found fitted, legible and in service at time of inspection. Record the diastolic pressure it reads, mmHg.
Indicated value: 69 mmHg
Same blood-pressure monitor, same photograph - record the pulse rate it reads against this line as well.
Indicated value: 65 bpm
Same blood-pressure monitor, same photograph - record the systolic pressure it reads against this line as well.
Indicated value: 94 mmHg
